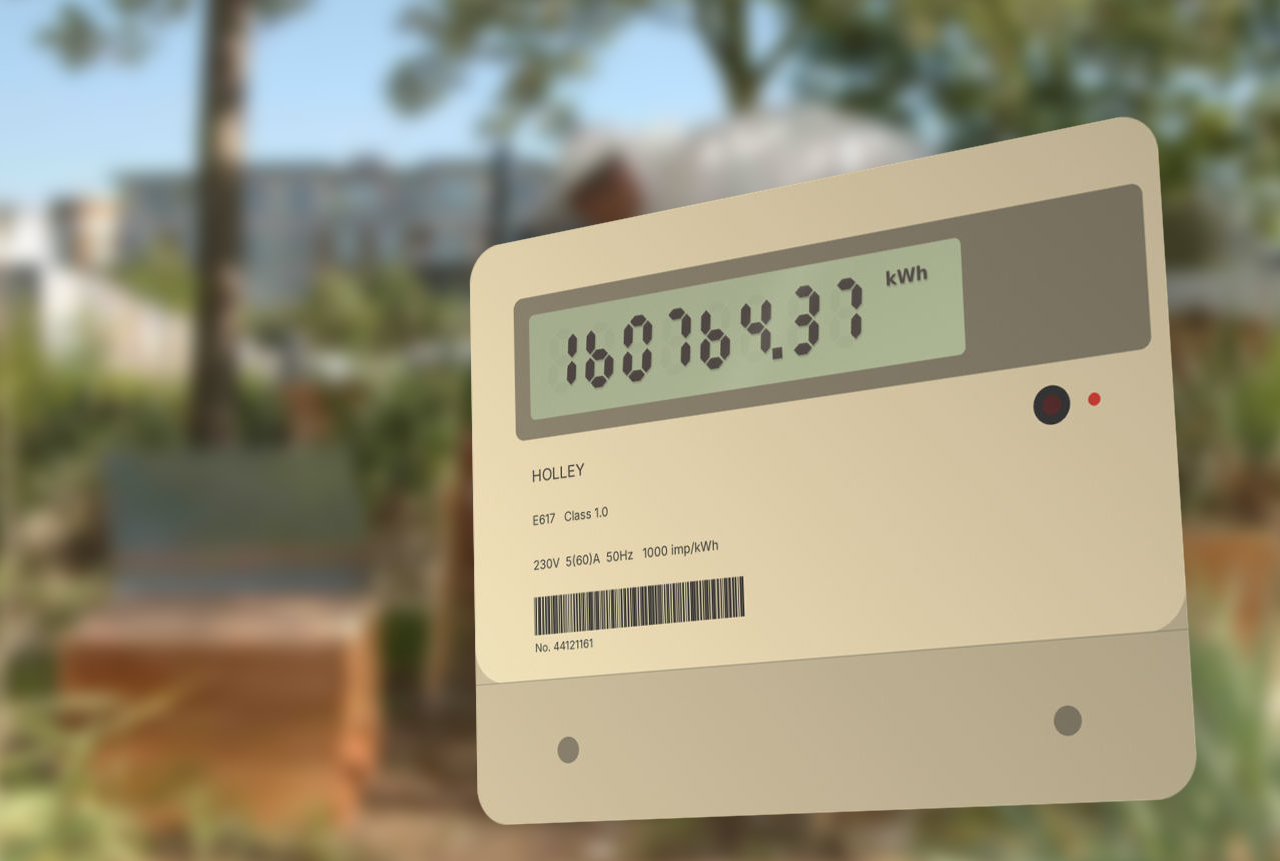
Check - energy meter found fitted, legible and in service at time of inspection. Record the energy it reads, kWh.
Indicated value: 160764.37 kWh
